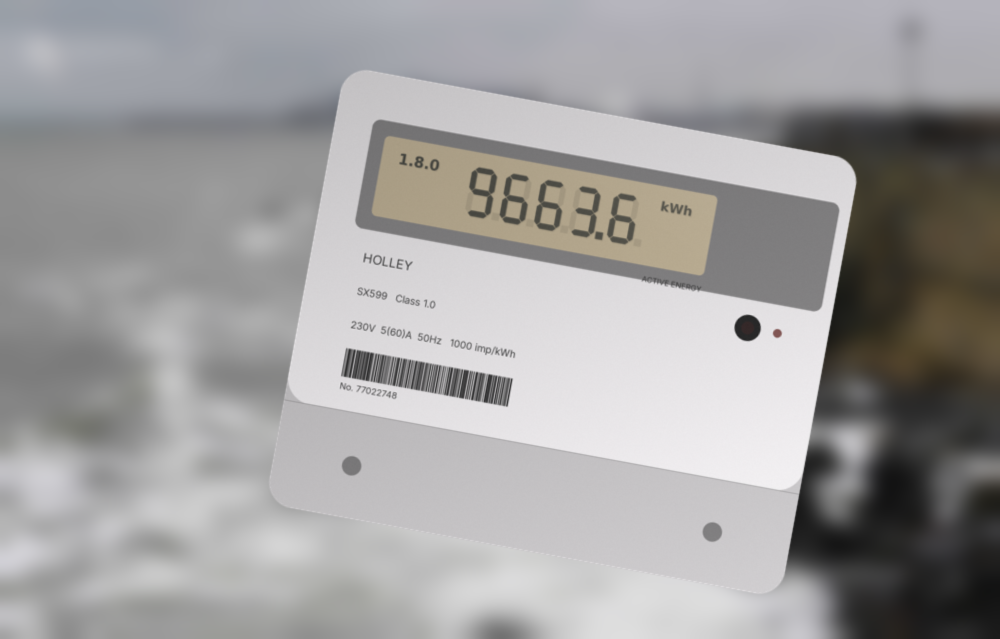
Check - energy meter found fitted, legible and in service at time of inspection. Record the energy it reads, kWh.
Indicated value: 9663.6 kWh
